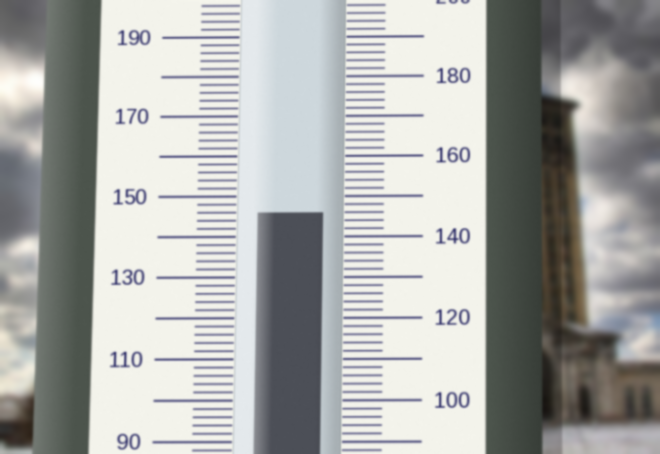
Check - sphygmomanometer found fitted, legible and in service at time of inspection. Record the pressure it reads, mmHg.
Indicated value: 146 mmHg
